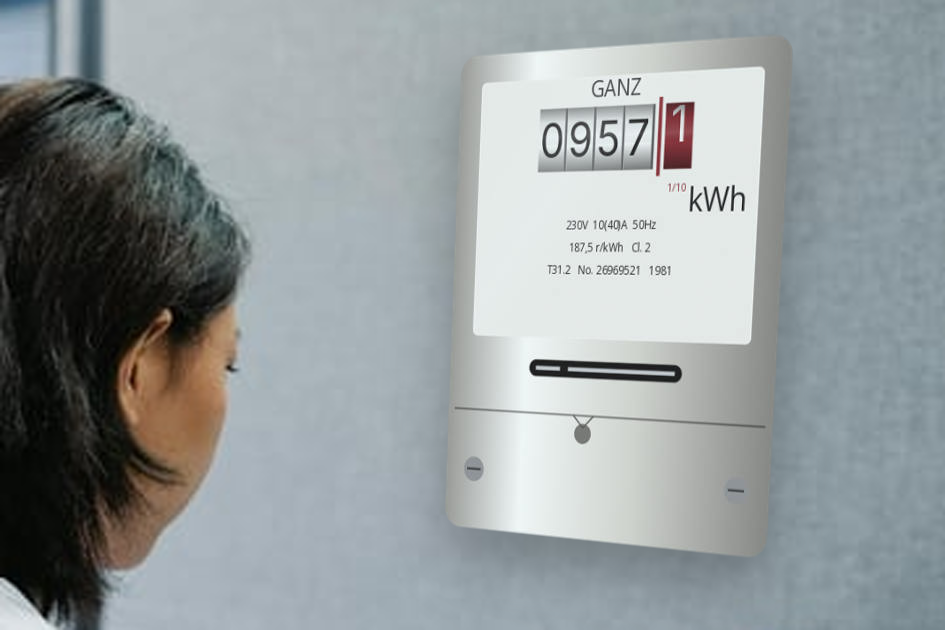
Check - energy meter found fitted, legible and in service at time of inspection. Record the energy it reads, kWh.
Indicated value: 957.1 kWh
